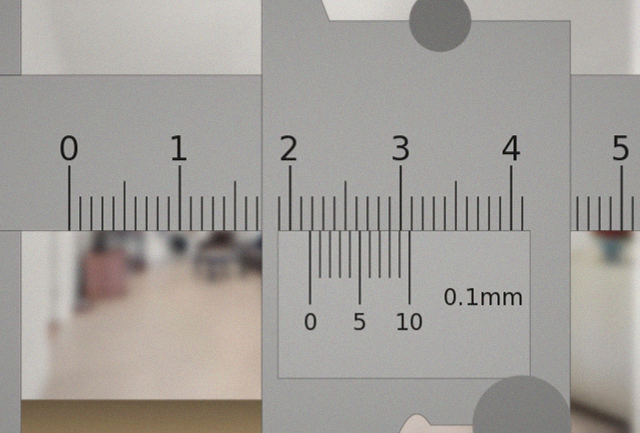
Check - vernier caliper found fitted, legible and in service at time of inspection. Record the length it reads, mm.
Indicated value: 21.8 mm
